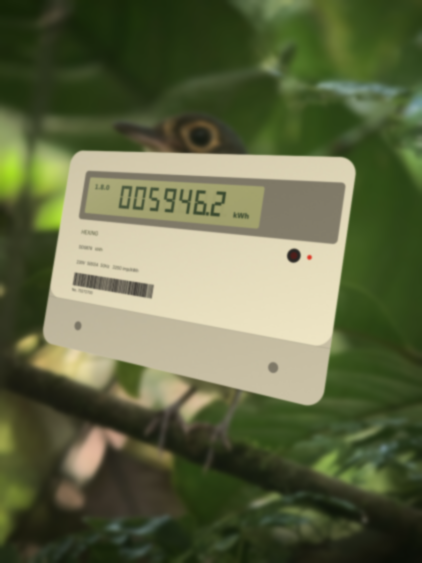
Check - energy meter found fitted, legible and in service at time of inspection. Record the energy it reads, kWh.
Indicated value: 5946.2 kWh
